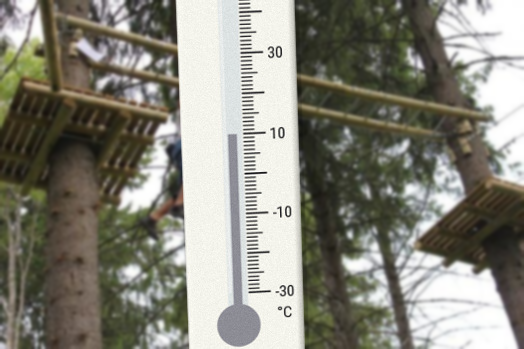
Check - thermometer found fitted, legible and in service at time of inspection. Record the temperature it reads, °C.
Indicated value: 10 °C
